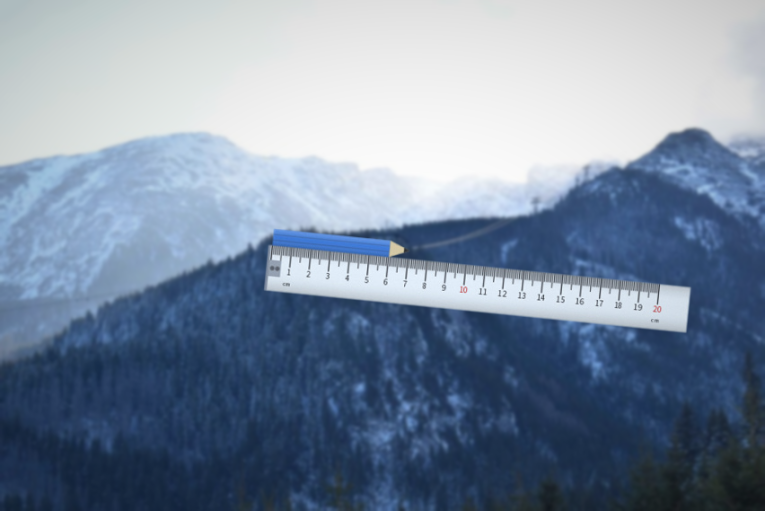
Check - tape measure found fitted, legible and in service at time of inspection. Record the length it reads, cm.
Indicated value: 7 cm
